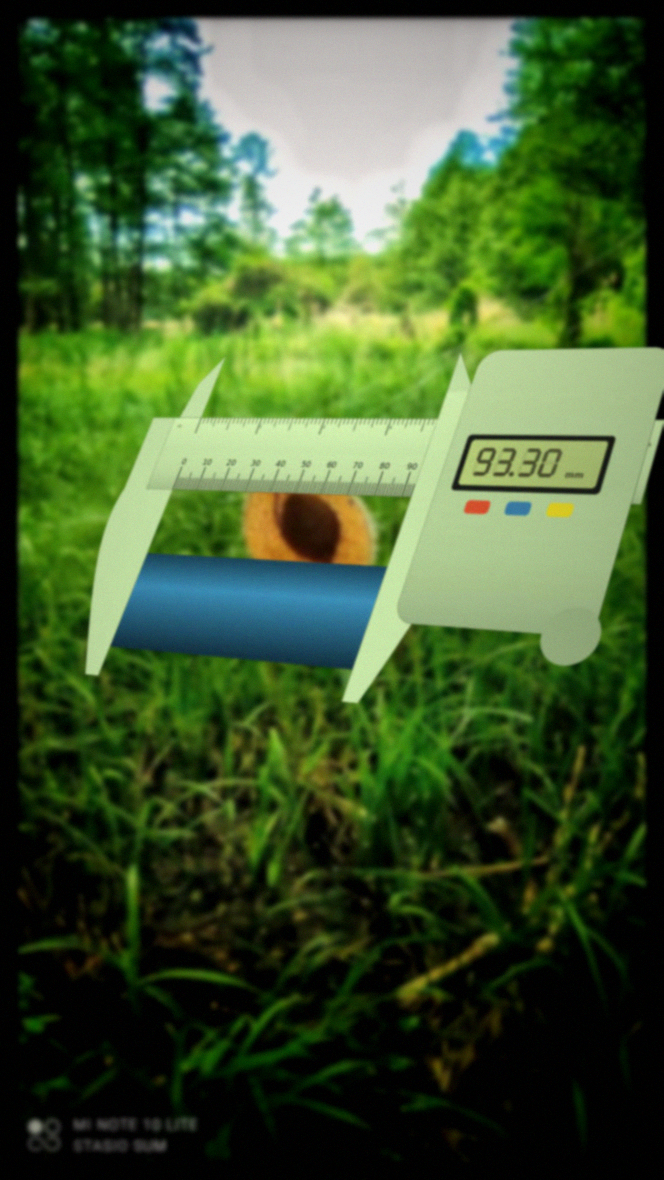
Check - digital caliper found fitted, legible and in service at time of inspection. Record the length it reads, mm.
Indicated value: 93.30 mm
